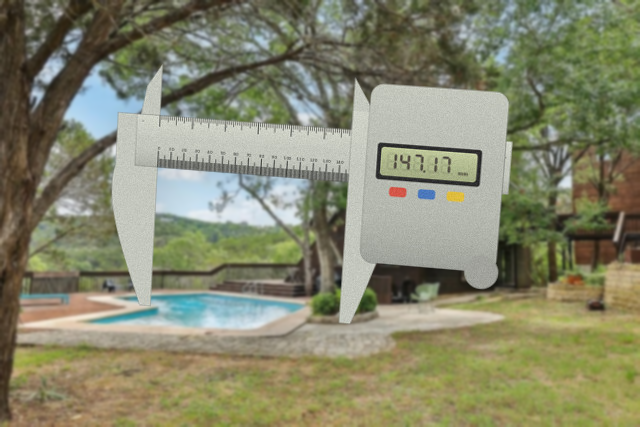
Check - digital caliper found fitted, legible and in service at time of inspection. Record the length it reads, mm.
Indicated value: 147.17 mm
